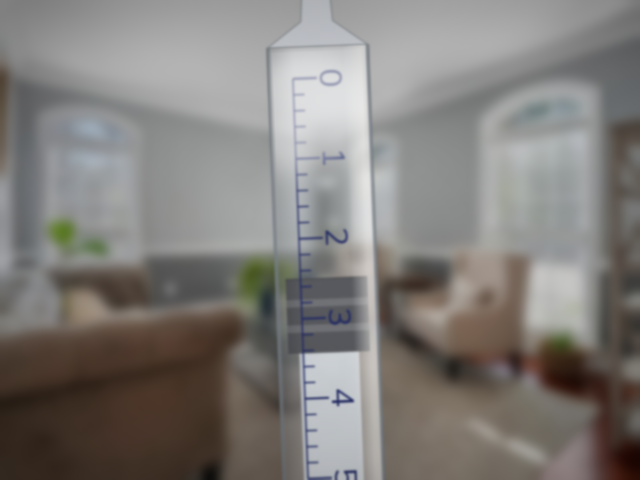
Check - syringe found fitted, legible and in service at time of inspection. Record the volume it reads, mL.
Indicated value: 2.5 mL
